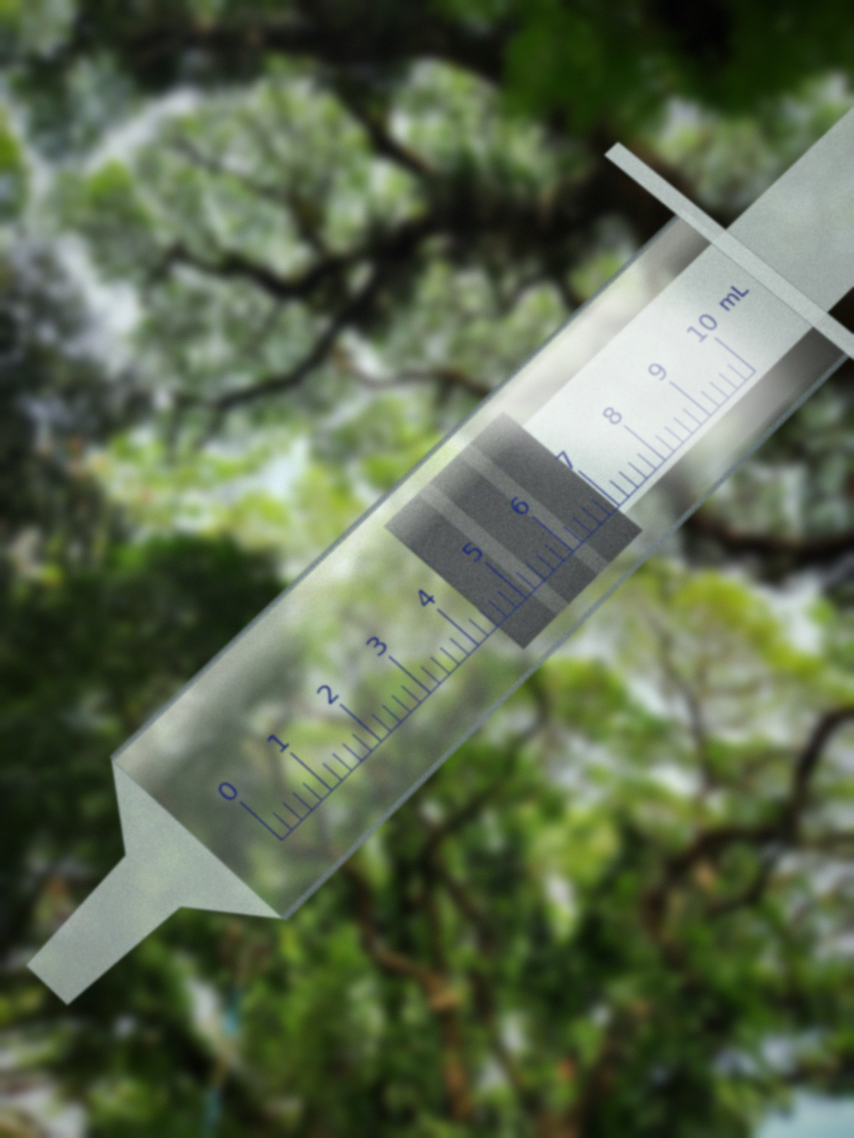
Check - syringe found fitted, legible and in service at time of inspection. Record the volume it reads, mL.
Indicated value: 4.4 mL
